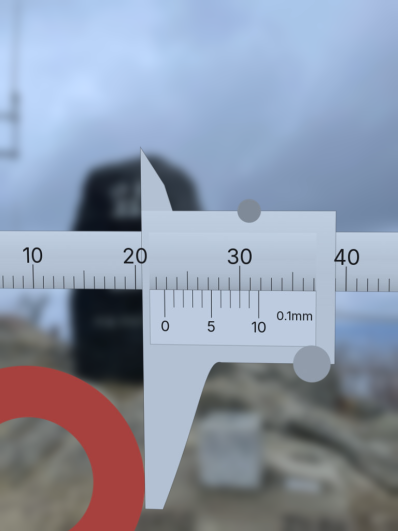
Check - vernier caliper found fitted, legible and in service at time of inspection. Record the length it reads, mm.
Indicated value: 22.8 mm
